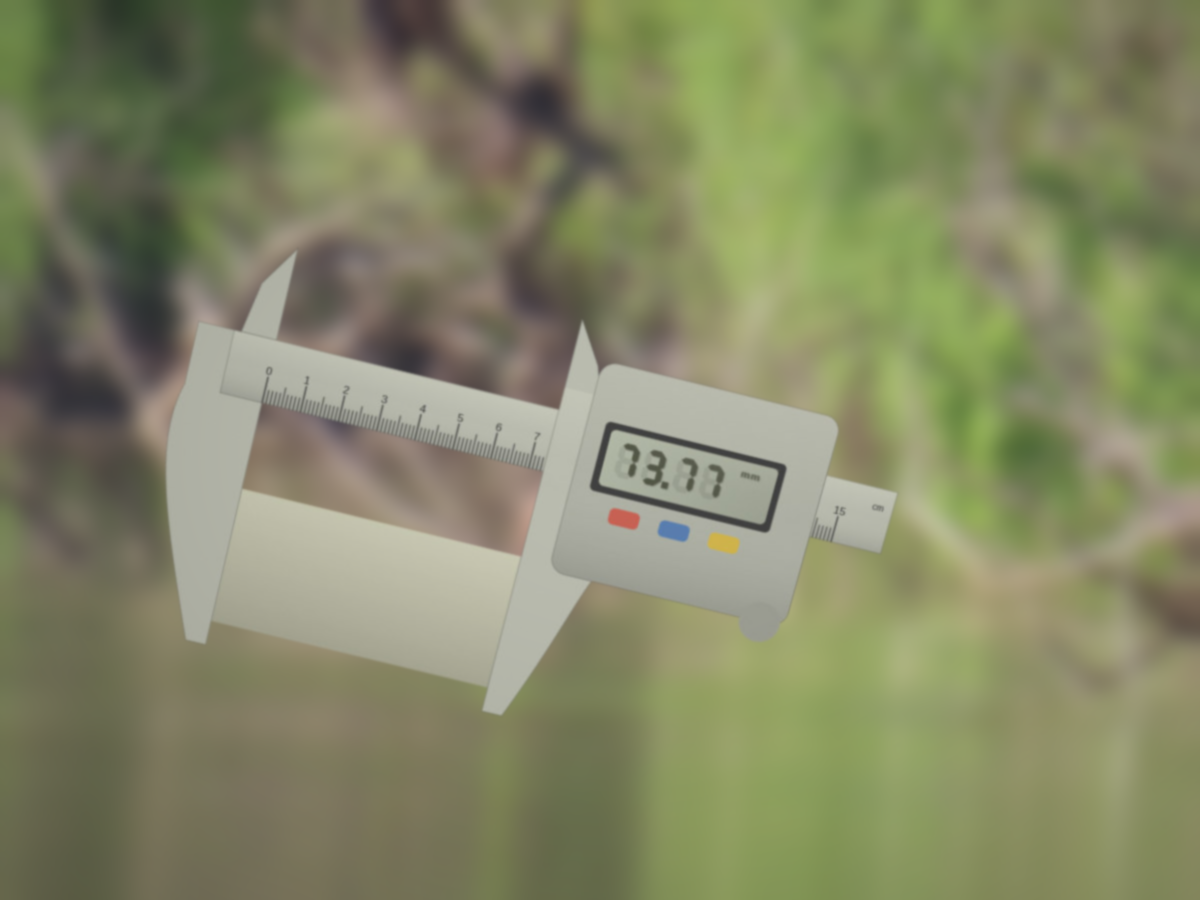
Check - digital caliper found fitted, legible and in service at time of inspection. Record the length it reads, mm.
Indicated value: 73.77 mm
